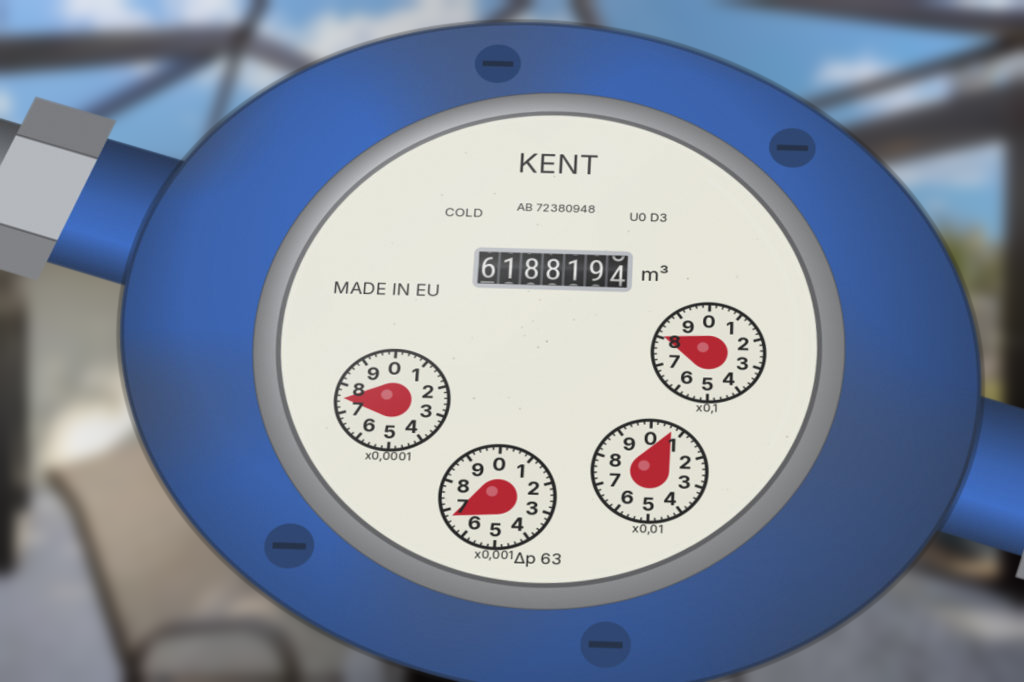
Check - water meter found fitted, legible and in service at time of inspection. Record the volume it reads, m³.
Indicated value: 6188193.8067 m³
